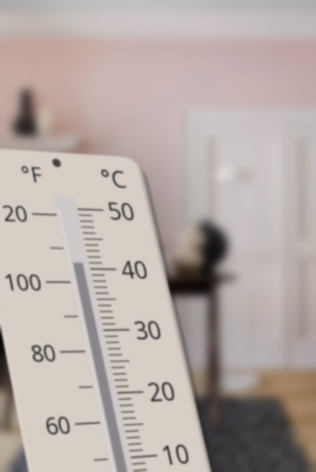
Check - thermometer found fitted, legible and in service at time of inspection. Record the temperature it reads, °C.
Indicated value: 41 °C
